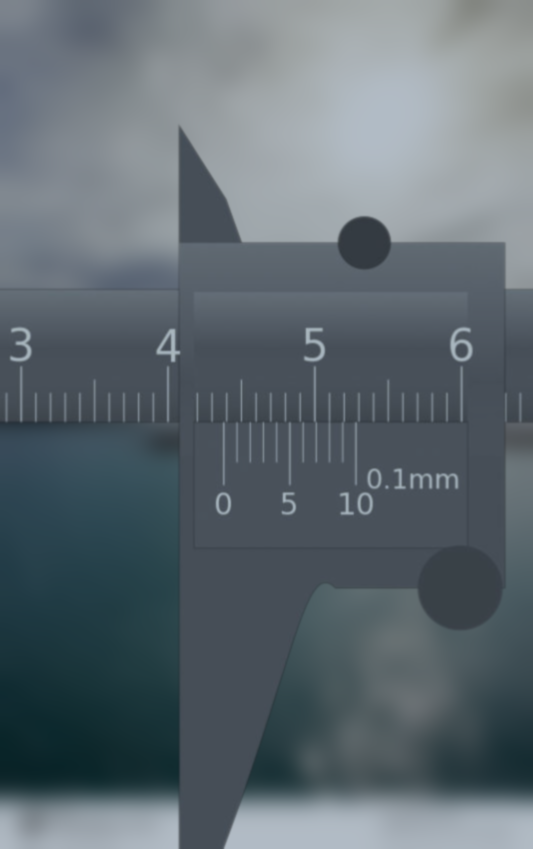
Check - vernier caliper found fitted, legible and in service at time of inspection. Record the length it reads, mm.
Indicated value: 43.8 mm
